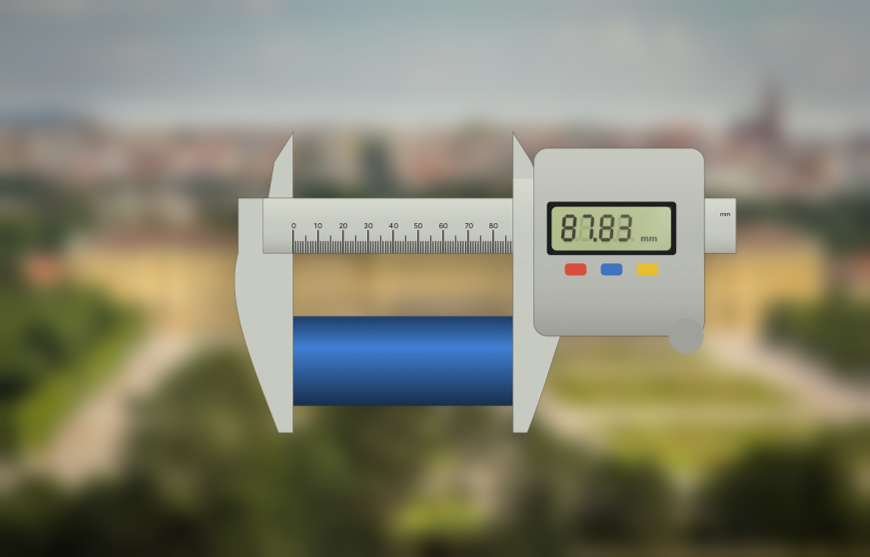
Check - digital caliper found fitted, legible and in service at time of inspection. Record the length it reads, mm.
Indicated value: 87.83 mm
